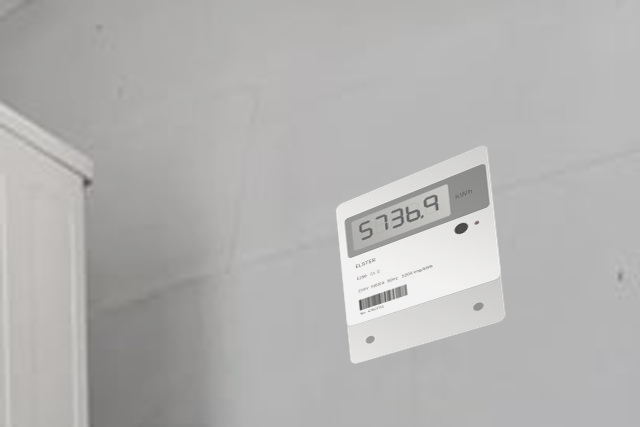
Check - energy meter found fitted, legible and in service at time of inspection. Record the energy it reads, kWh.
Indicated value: 5736.9 kWh
